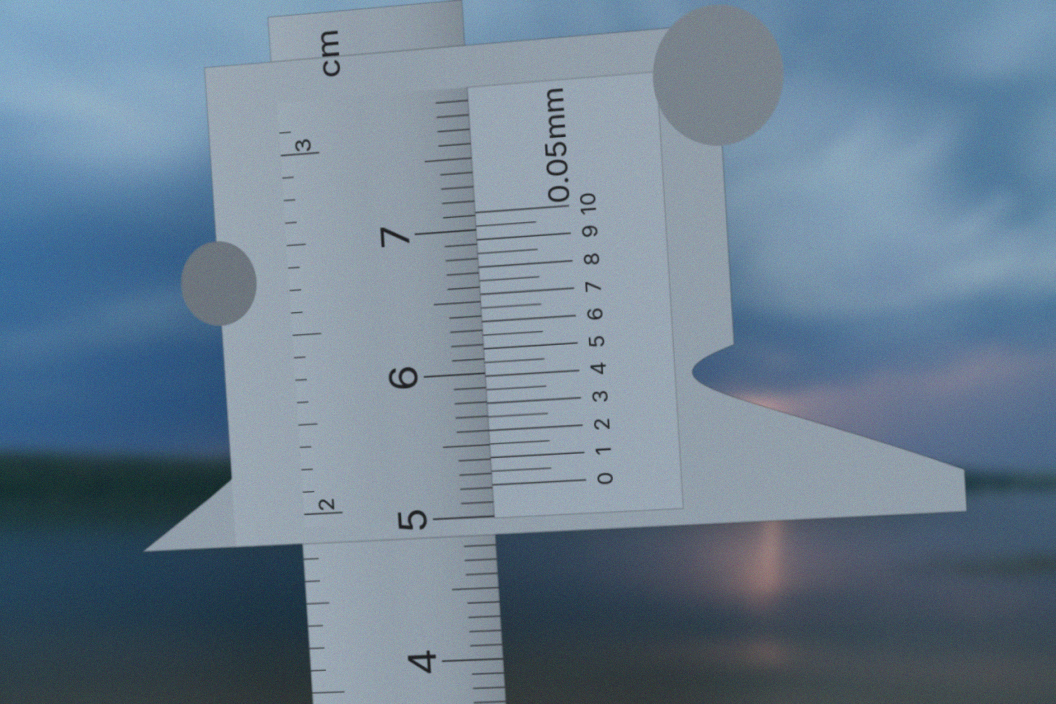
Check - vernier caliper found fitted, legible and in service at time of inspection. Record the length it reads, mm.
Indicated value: 52.2 mm
